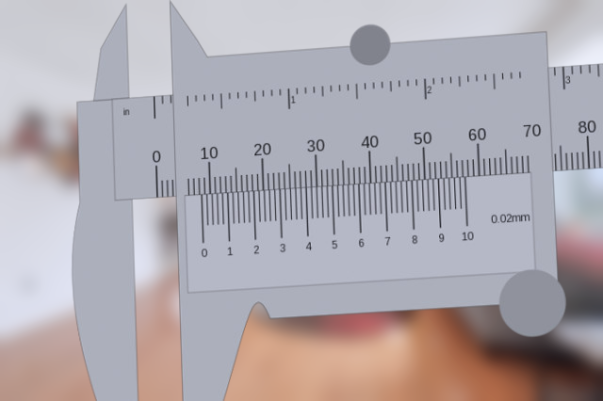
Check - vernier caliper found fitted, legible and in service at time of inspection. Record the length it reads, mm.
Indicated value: 8.4 mm
